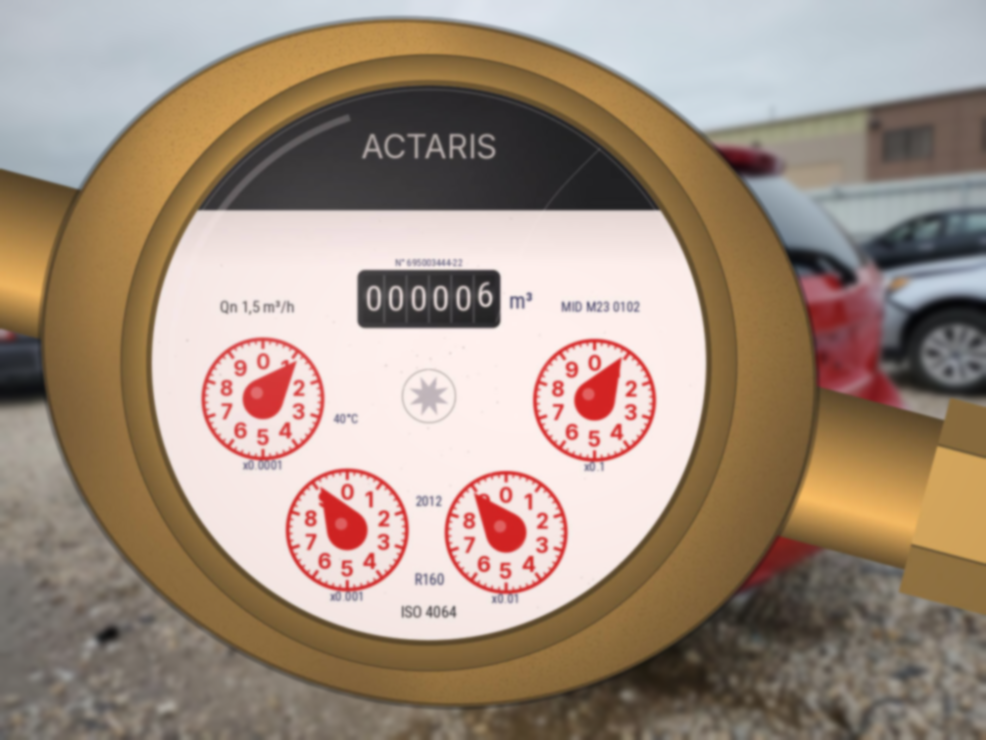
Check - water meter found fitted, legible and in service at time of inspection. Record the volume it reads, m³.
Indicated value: 6.0891 m³
